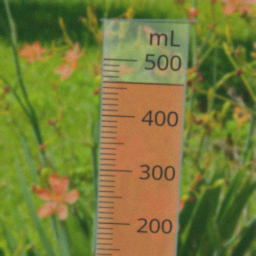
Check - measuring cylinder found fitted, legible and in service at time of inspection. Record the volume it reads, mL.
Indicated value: 460 mL
